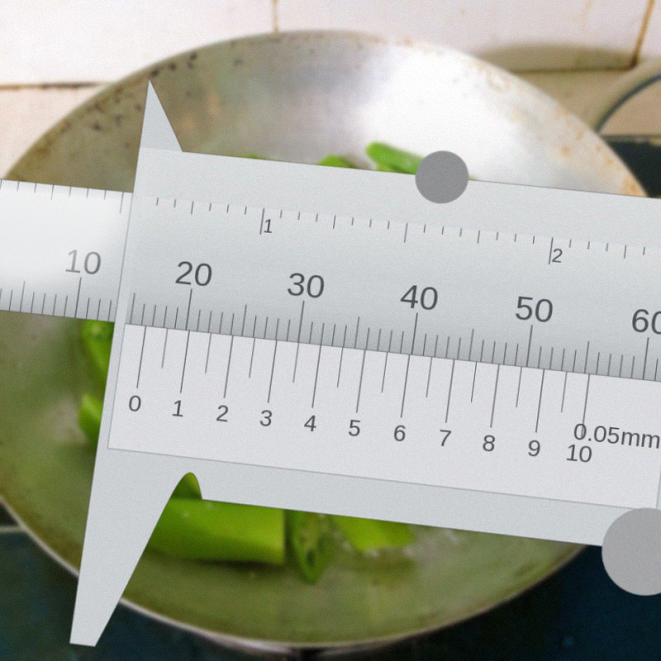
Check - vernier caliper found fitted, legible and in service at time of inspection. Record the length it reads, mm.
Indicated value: 16.4 mm
